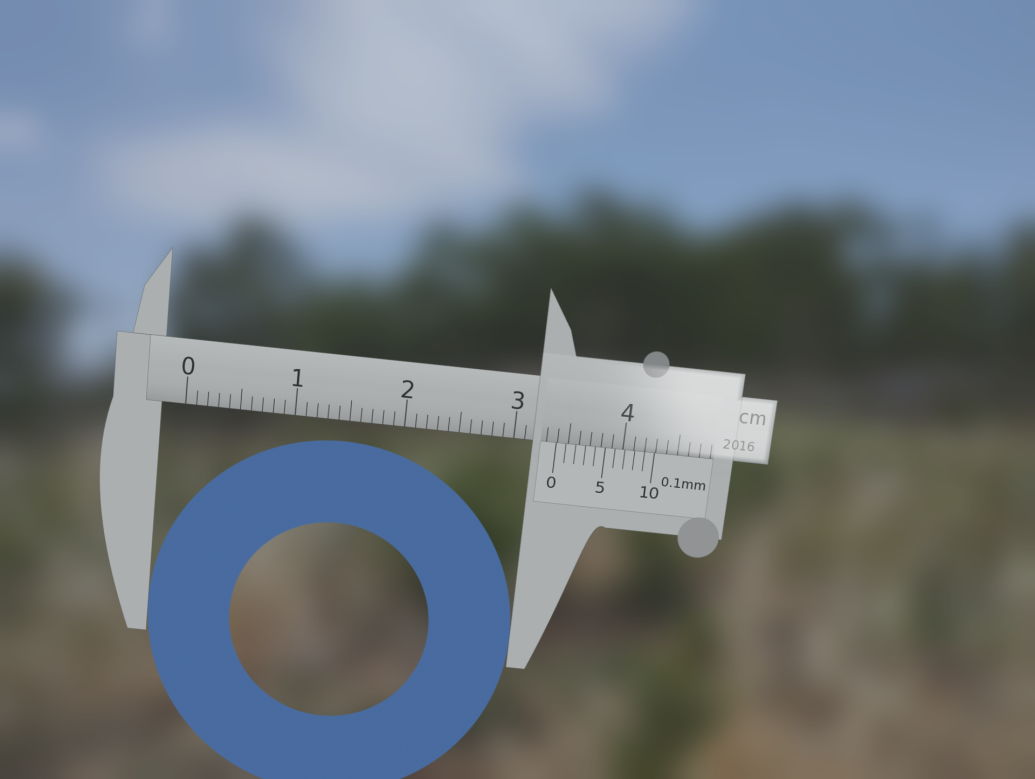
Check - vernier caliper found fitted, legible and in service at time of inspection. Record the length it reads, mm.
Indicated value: 33.9 mm
